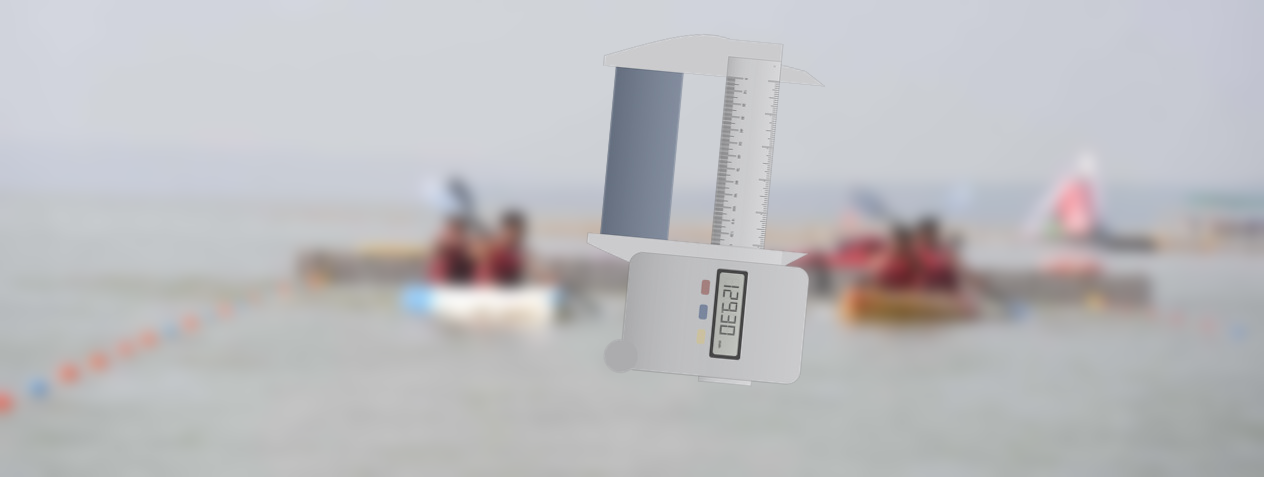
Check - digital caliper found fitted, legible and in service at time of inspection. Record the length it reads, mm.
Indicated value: 129.30 mm
